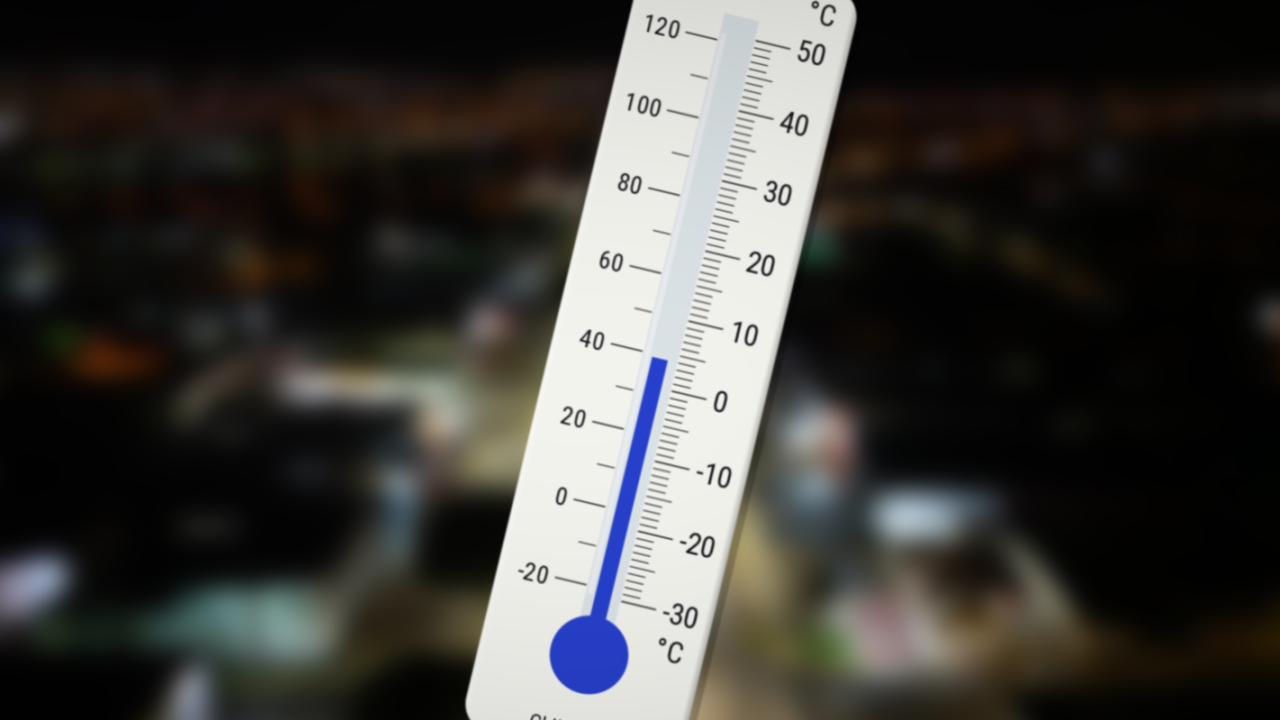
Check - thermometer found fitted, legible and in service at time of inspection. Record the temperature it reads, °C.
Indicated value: 4 °C
